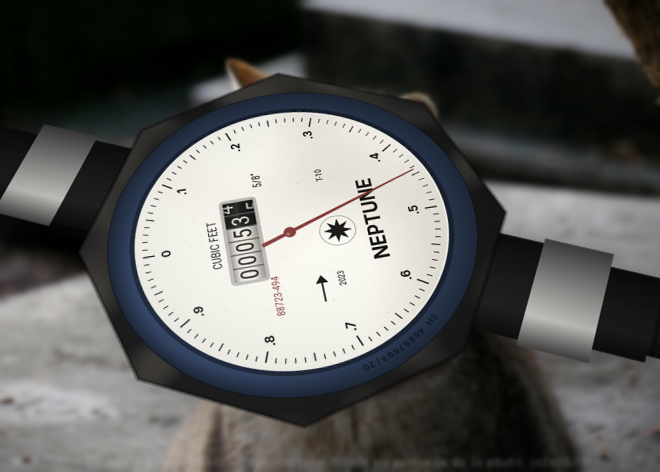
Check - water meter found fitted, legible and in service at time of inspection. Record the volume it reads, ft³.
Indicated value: 534.44 ft³
